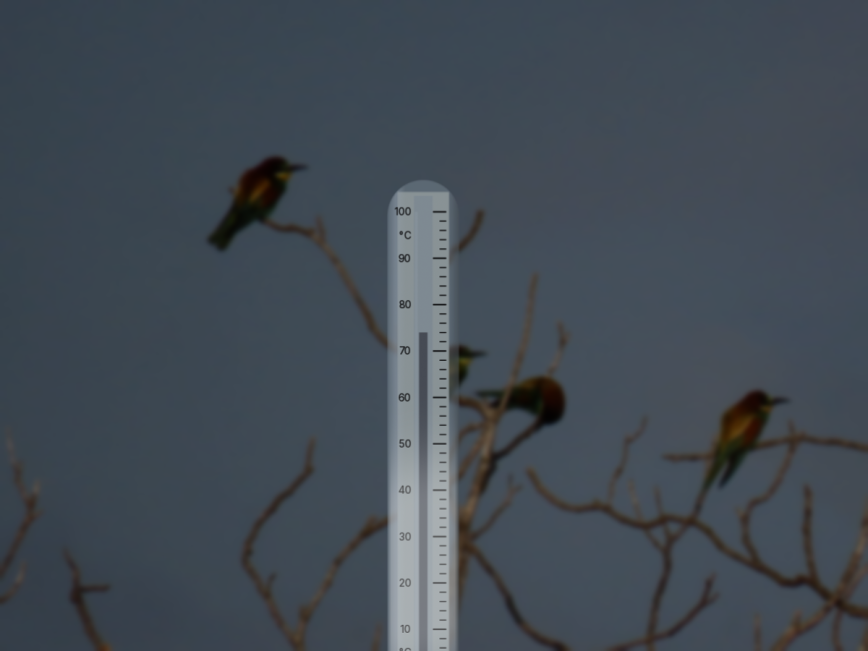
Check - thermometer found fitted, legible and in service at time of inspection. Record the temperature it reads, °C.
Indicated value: 74 °C
